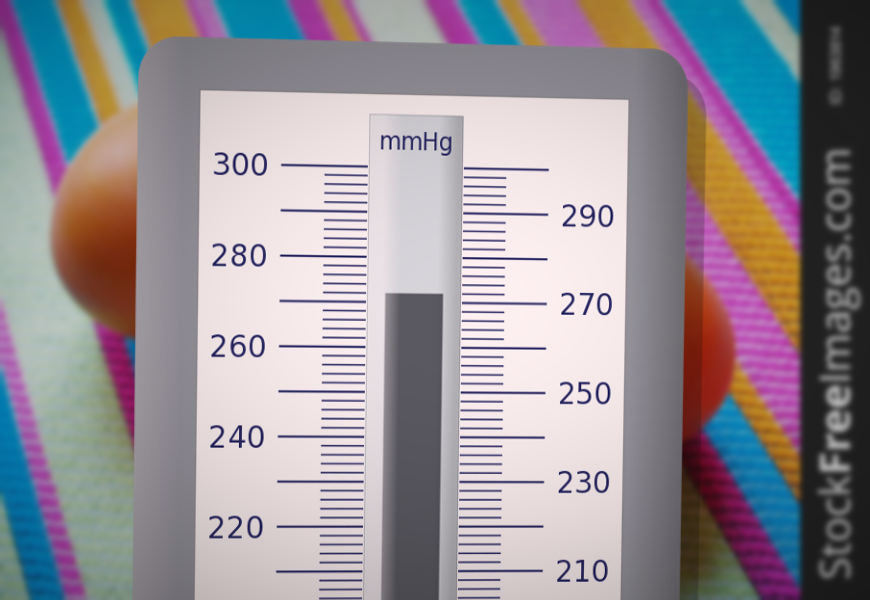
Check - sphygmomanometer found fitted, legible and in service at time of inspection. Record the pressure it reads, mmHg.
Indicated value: 272 mmHg
